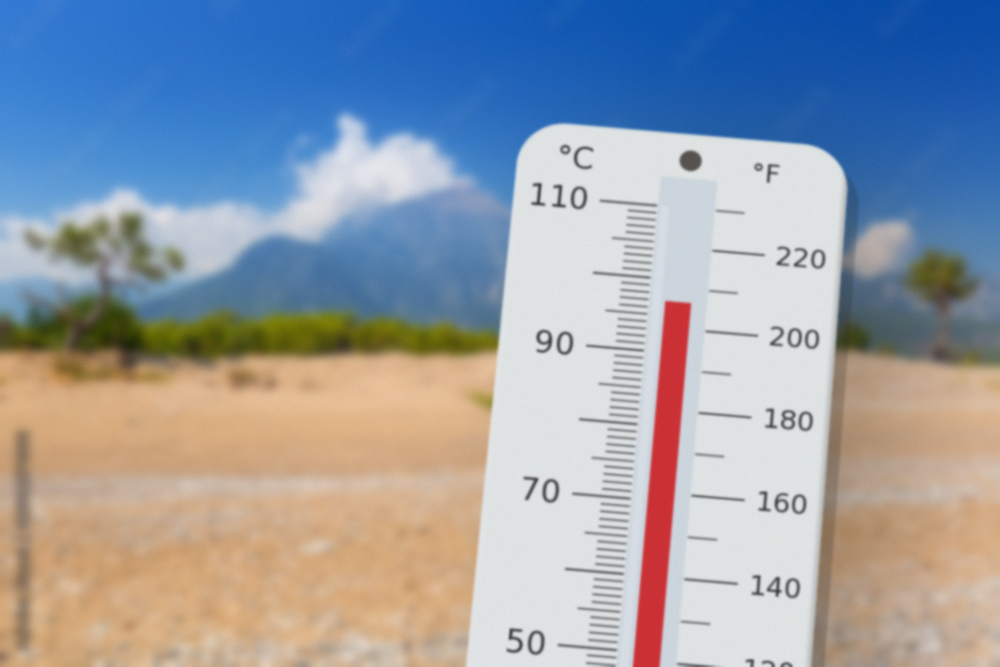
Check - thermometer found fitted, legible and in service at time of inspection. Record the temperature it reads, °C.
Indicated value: 97 °C
